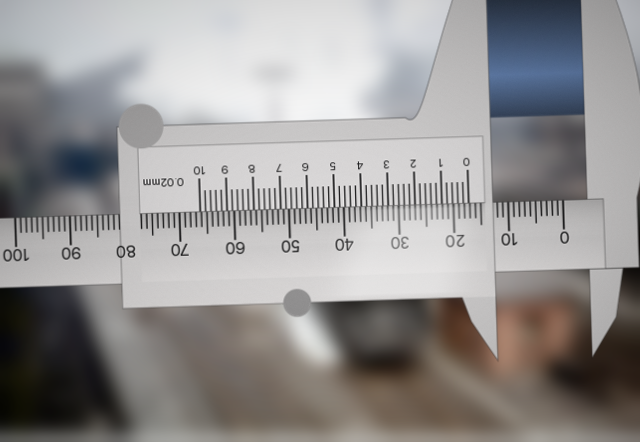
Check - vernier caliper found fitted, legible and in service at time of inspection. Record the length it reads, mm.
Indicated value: 17.2 mm
